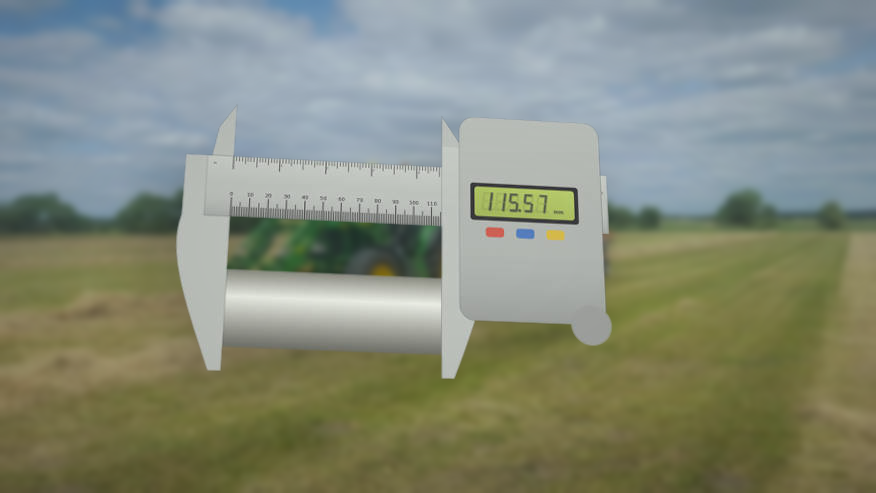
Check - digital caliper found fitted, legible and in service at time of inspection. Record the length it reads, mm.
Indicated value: 115.57 mm
